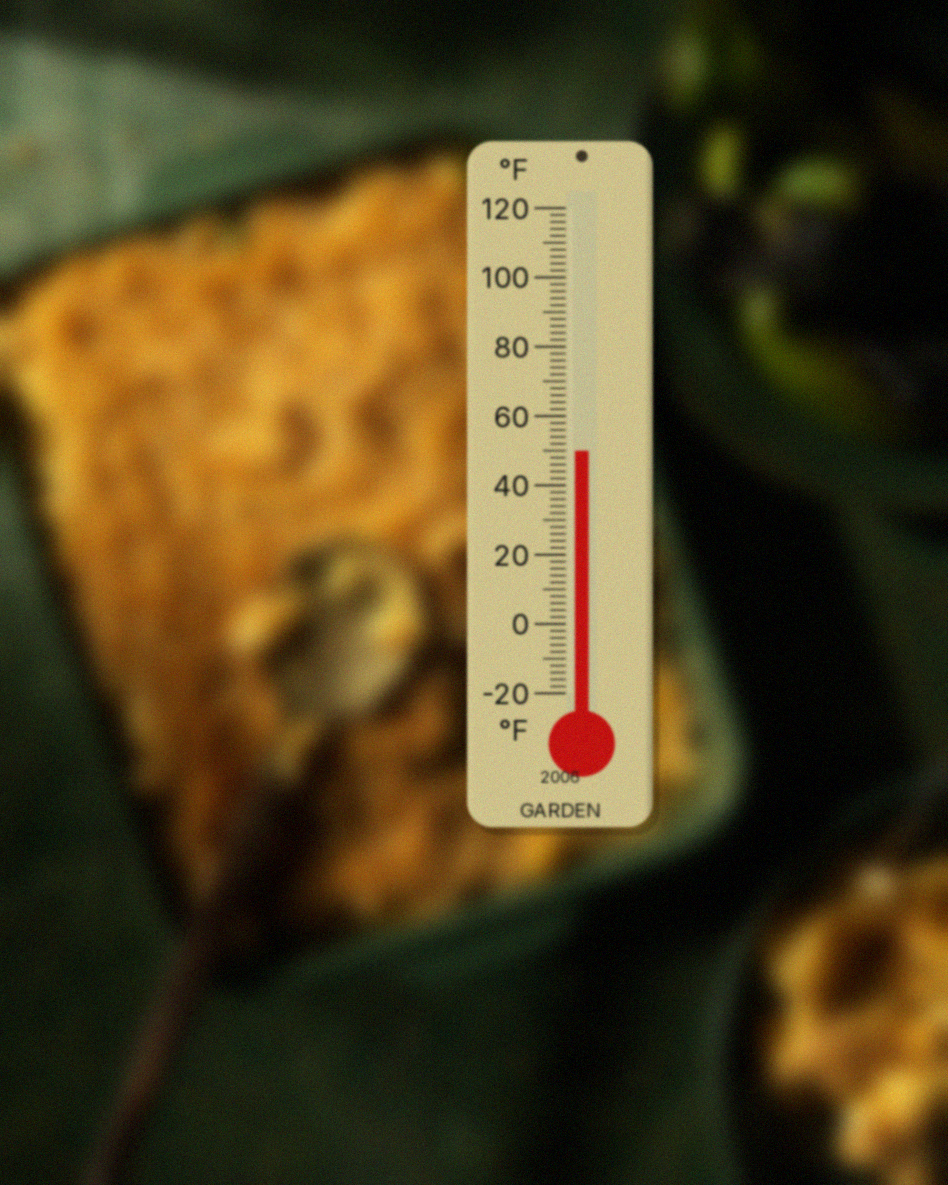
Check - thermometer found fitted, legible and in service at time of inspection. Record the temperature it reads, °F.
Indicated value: 50 °F
